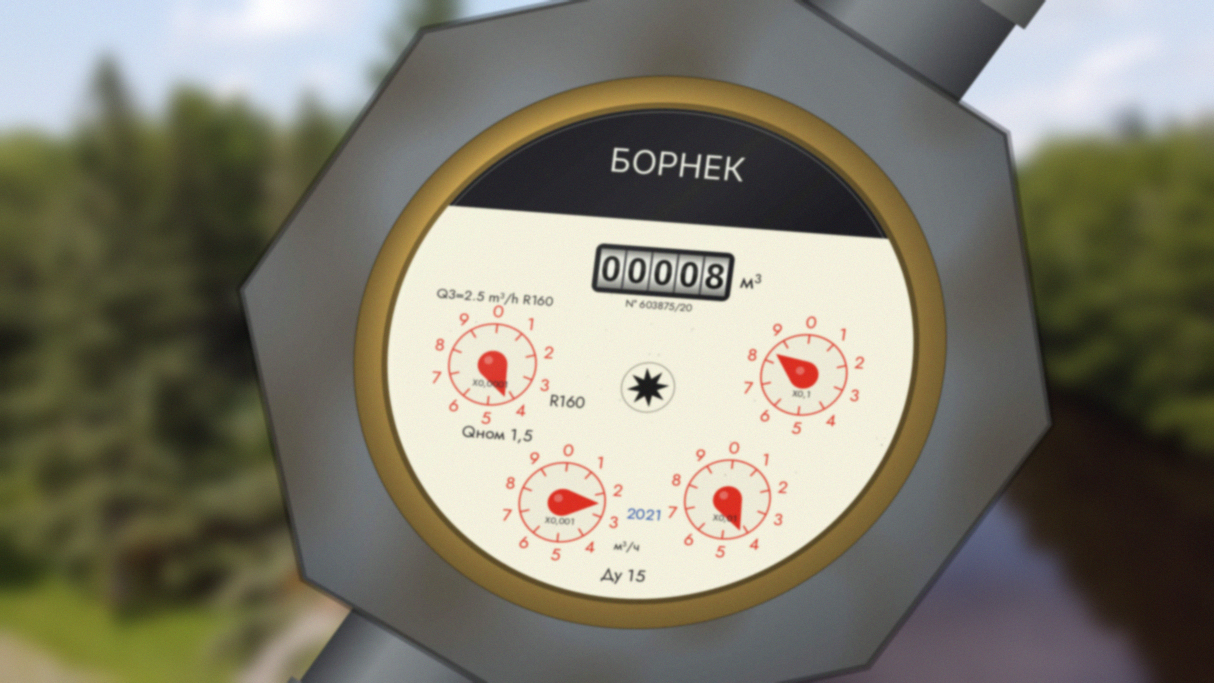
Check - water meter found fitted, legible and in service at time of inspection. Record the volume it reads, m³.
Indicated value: 8.8424 m³
